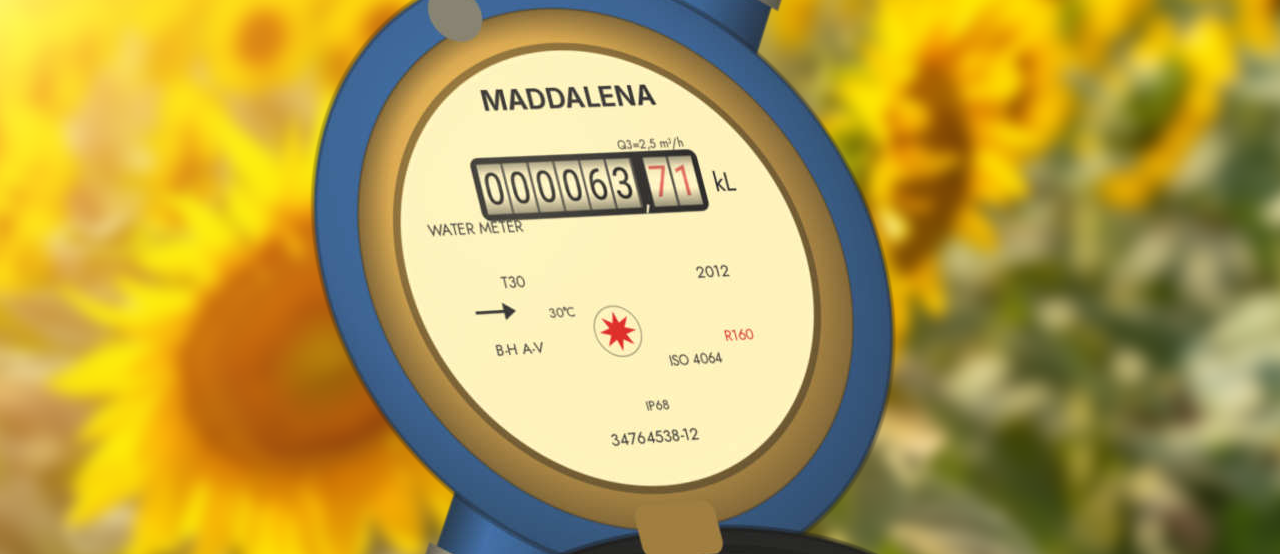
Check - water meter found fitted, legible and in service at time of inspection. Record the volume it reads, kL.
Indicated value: 63.71 kL
